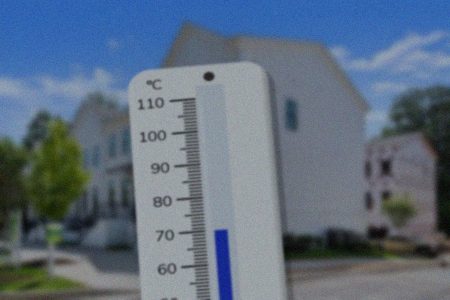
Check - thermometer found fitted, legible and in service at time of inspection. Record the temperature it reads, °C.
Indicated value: 70 °C
